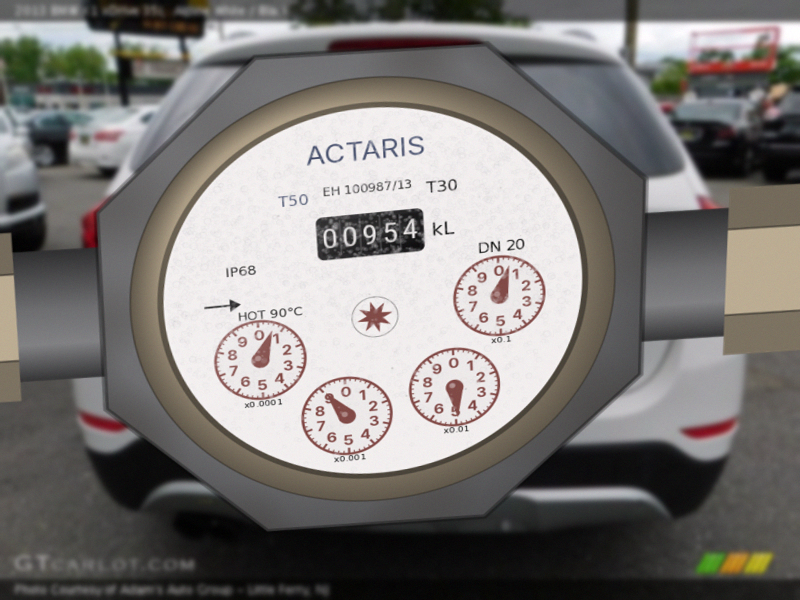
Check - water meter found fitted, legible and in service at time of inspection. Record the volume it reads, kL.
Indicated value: 954.0490 kL
